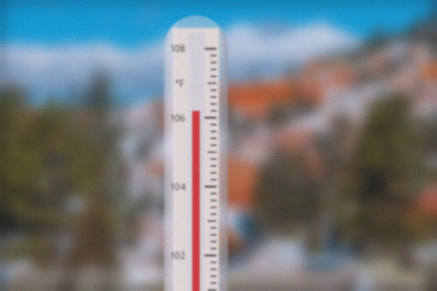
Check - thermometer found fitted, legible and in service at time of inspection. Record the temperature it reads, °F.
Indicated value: 106.2 °F
